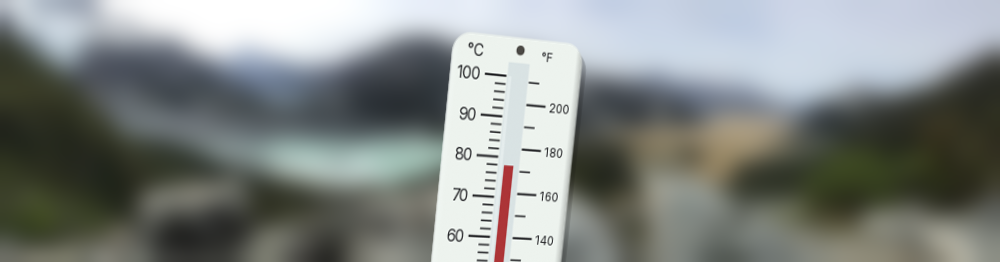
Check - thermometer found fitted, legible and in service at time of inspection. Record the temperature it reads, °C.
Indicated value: 78 °C
